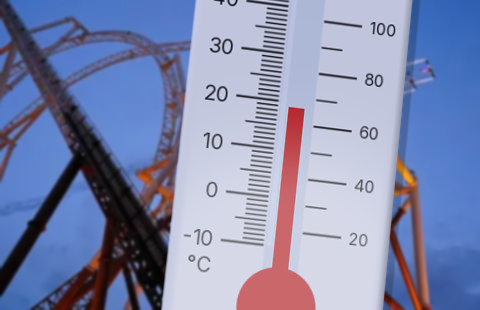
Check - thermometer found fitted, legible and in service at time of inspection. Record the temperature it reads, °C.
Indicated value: 19 °C
